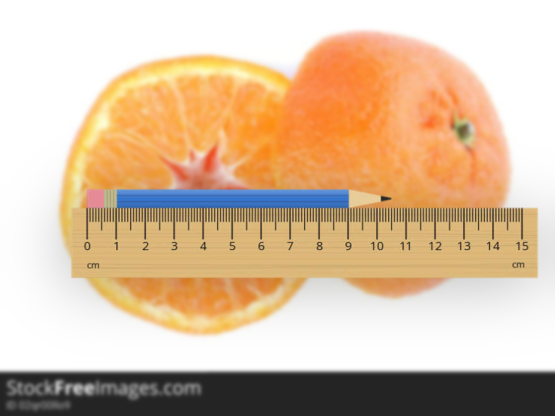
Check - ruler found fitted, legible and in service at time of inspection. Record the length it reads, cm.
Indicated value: 10.5 cm
